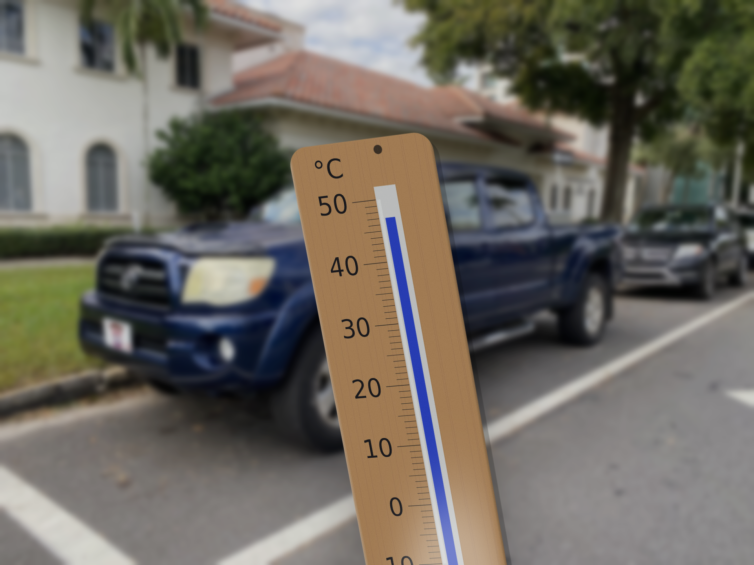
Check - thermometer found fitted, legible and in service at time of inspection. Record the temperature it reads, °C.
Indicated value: 47 °C
